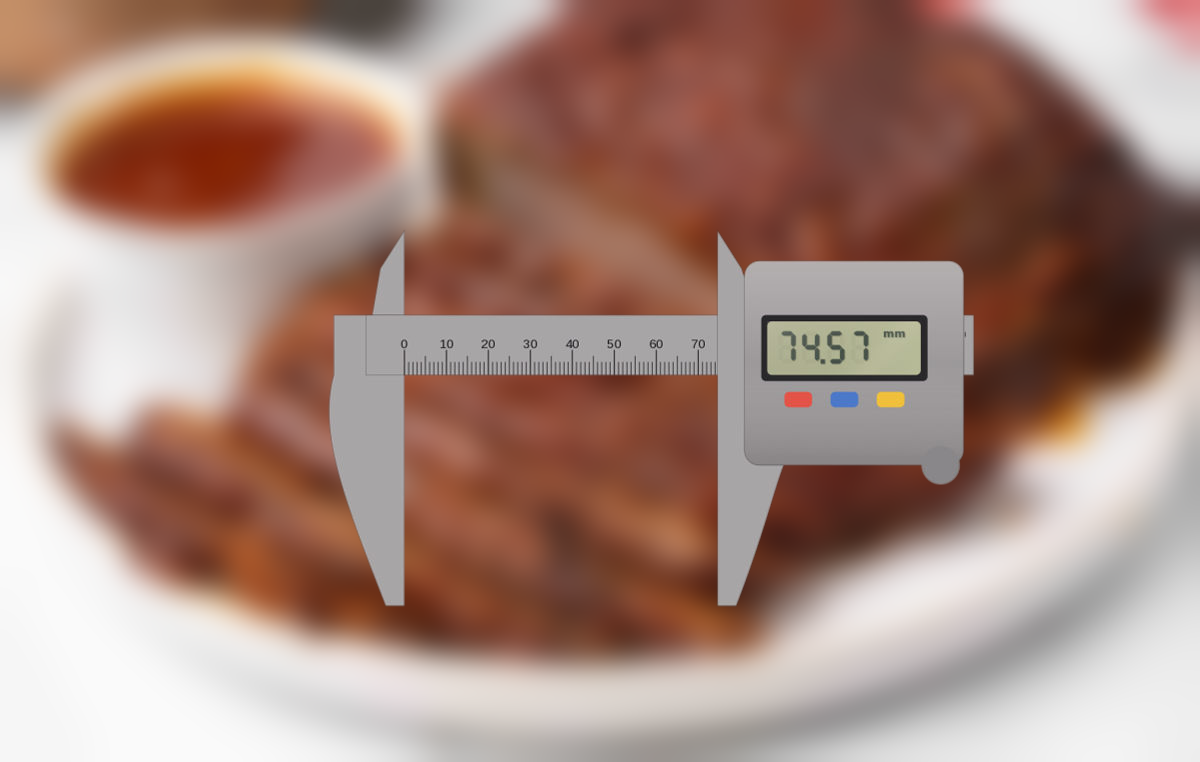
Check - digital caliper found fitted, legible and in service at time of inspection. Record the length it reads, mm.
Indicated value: 74.57 mm
